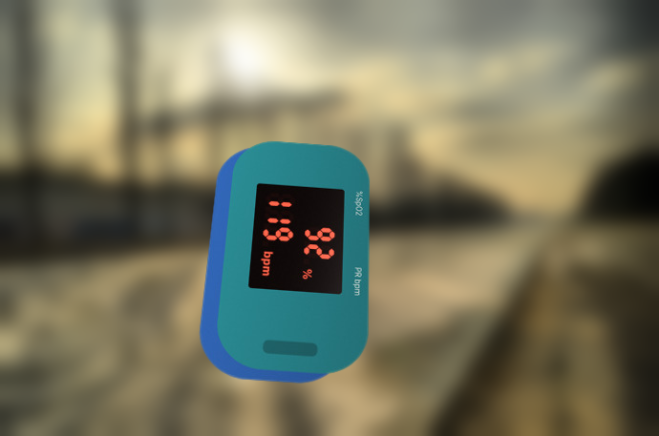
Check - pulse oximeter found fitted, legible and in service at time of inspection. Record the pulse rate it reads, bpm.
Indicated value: 119 bpm
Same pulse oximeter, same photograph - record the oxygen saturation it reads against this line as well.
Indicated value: 92 %
